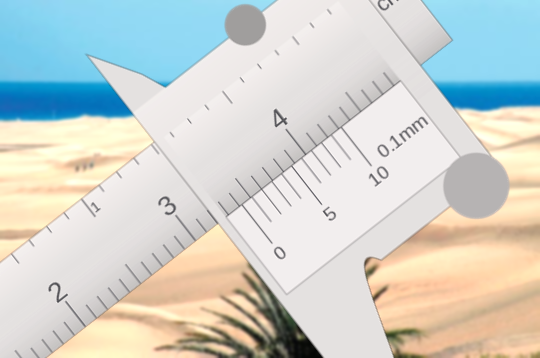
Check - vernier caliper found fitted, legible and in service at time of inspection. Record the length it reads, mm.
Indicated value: 34.2 mm
